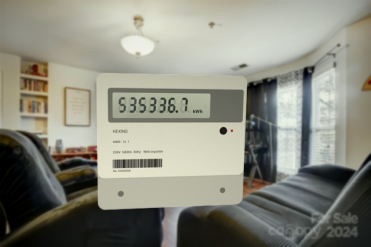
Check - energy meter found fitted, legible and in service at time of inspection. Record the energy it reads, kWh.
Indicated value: 535336.7 kWh
